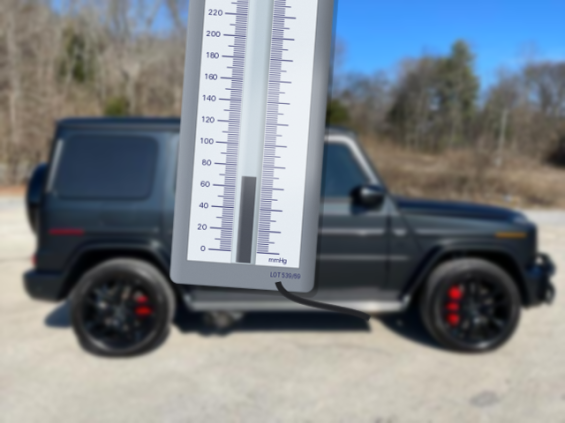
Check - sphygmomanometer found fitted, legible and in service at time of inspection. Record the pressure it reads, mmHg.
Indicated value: 70 mmHg
